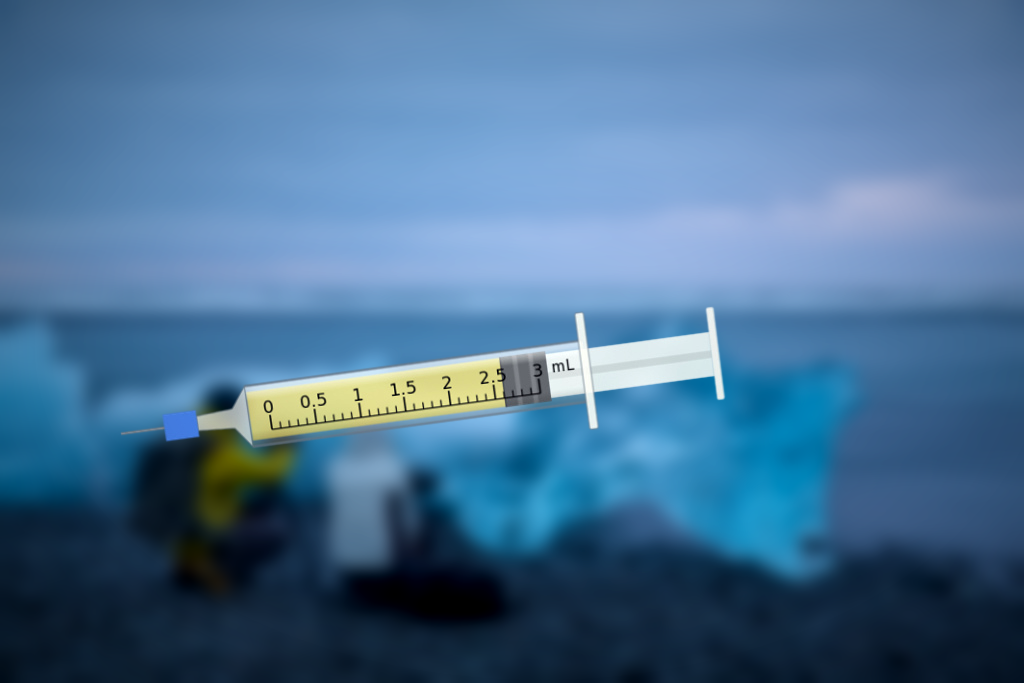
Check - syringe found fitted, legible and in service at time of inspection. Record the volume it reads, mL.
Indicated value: 2.6 mL
